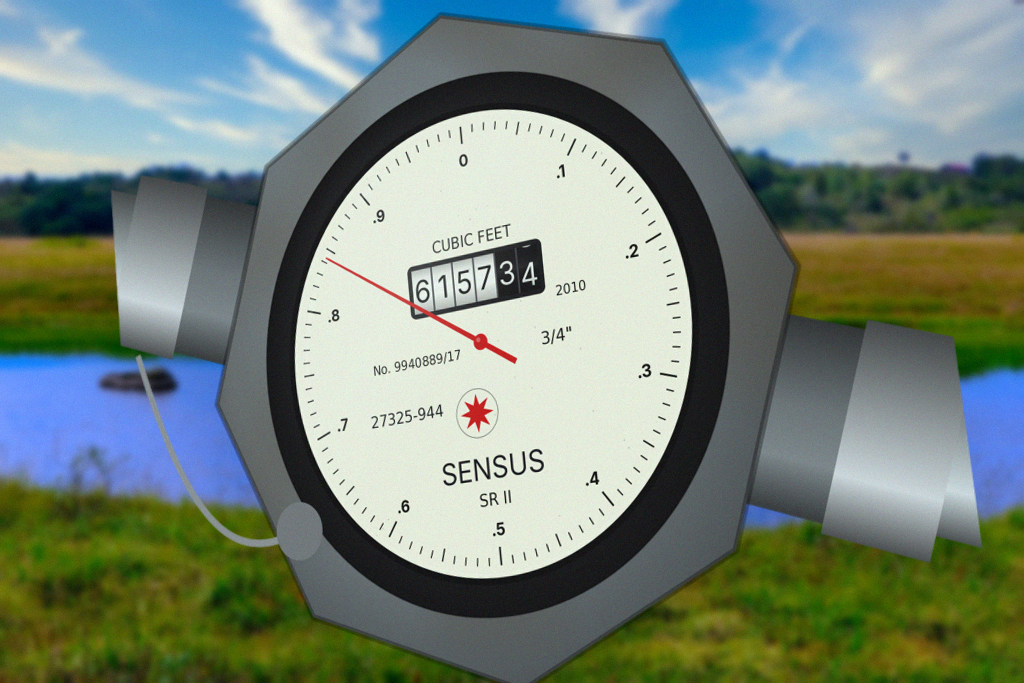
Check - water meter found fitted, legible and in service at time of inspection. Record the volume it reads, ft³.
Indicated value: 615733.84 ft³
